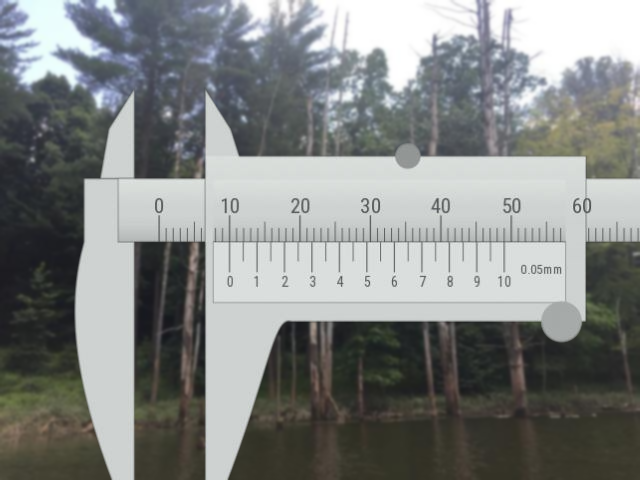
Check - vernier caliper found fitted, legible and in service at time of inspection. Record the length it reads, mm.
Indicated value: 10.0 mm
